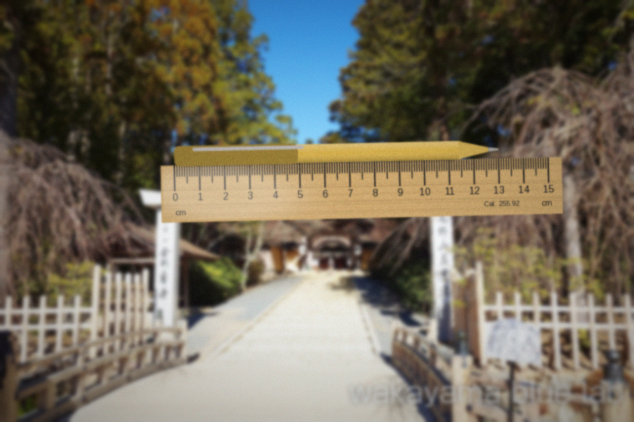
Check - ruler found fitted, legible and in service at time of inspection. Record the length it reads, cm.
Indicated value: 13 cm
